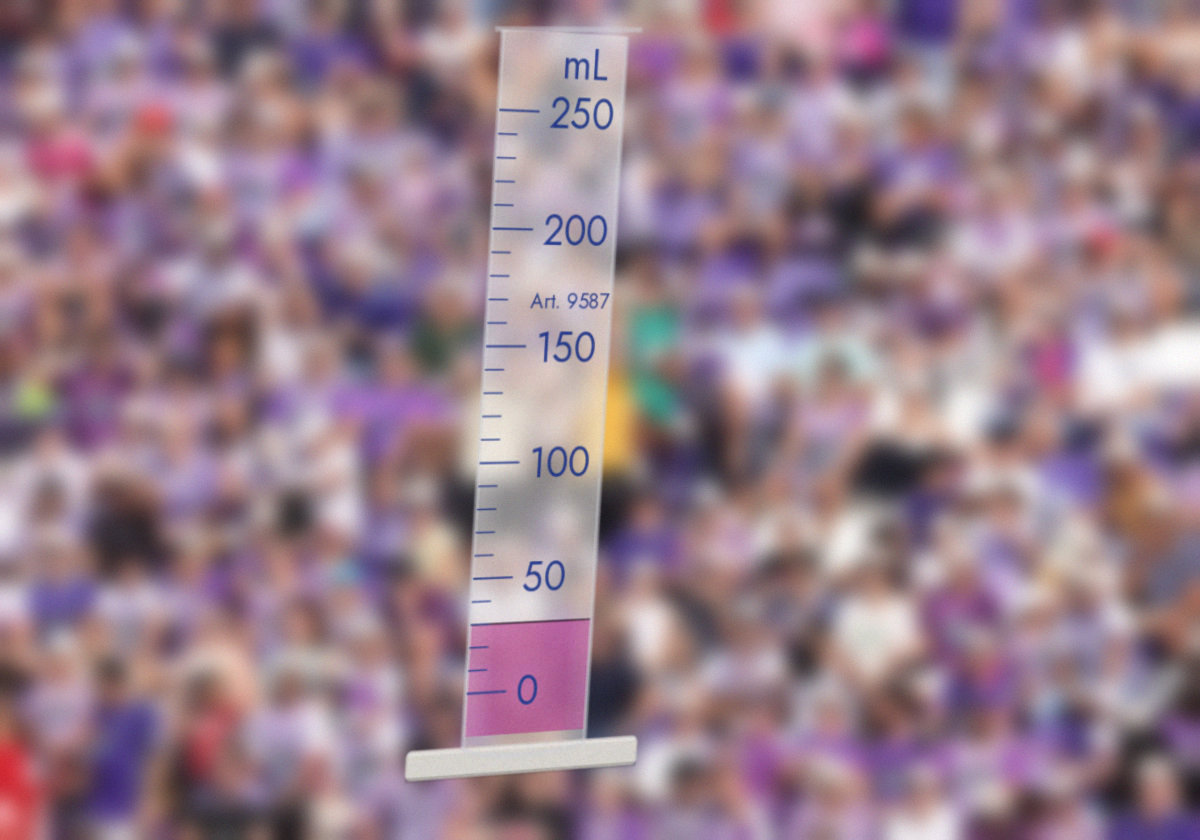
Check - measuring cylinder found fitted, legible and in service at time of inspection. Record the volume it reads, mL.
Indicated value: 30 mL
